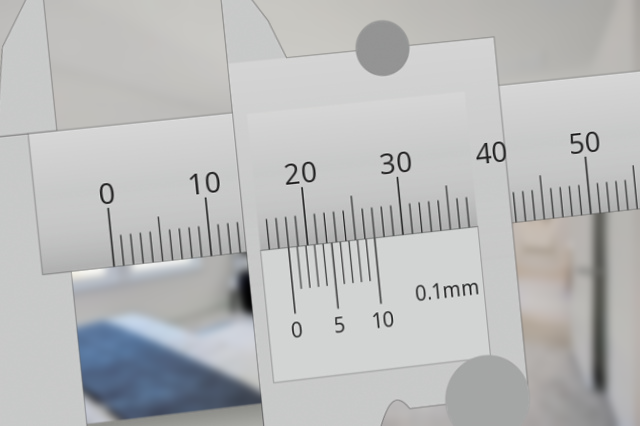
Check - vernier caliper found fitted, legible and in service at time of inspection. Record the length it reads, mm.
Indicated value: 18.0 mm
